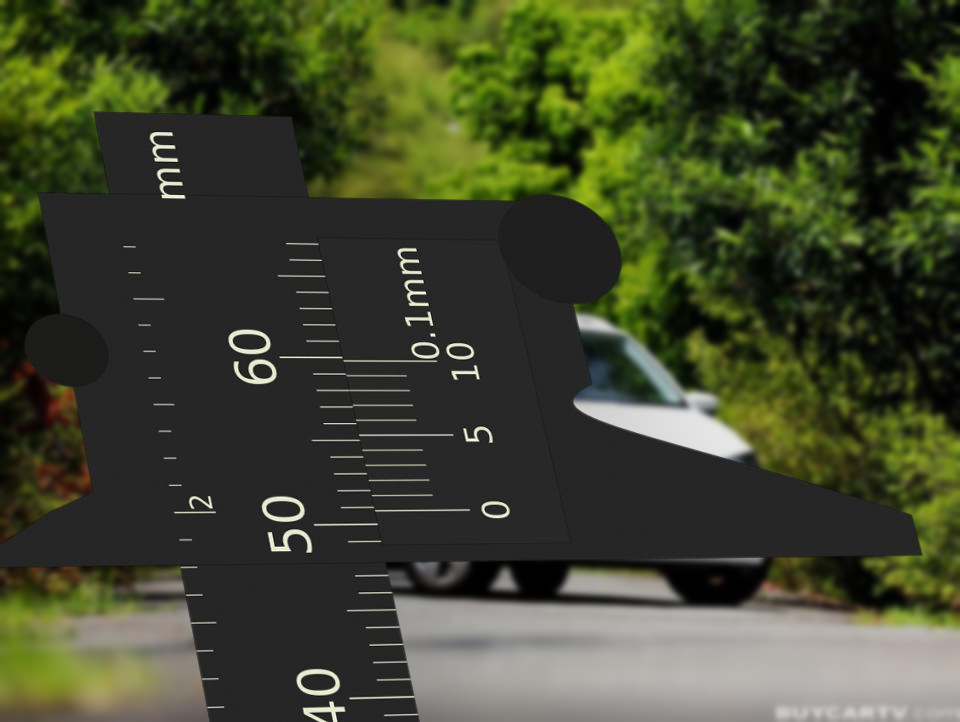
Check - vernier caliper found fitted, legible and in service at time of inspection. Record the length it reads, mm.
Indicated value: 50.8 mm
